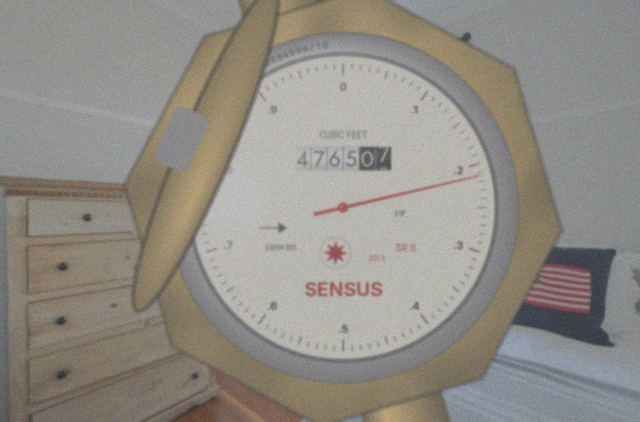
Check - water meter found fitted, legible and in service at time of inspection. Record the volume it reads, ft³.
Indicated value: 476507.21 ft³
